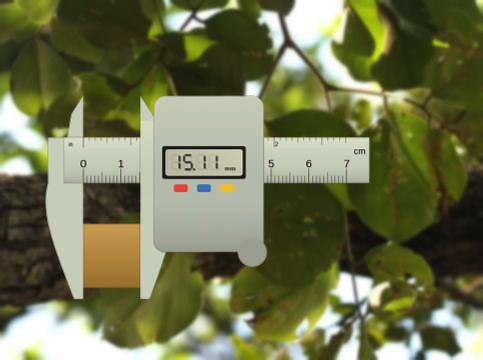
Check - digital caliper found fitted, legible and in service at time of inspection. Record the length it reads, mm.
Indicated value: 15.11 mm
